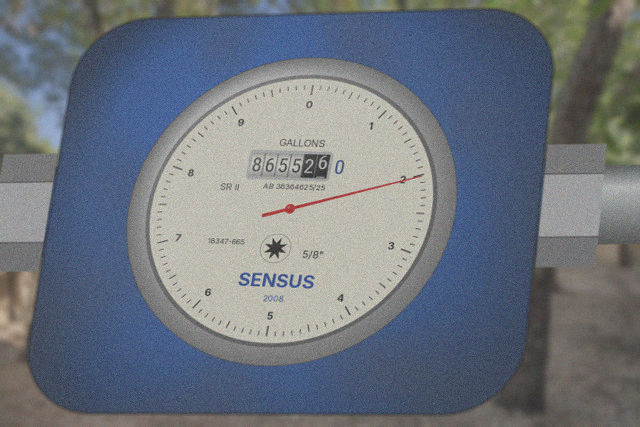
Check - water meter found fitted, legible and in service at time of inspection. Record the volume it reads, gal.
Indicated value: 8655262.0 gal
